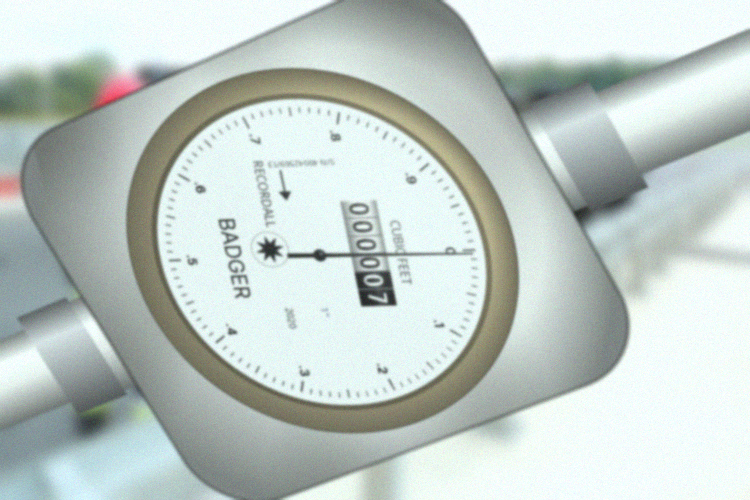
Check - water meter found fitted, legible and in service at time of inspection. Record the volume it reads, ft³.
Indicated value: 7.00 ft³
